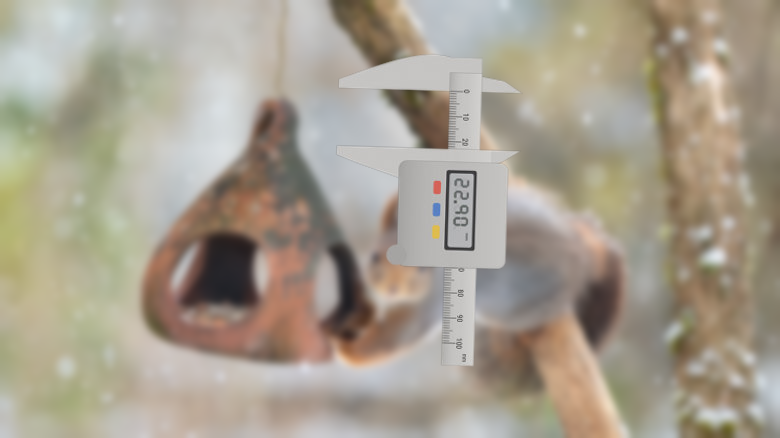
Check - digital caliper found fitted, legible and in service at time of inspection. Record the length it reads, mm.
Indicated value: 22.90 mm
